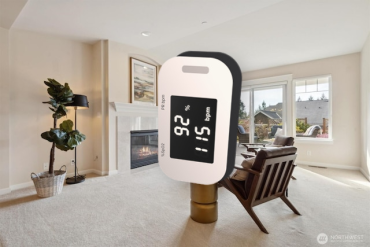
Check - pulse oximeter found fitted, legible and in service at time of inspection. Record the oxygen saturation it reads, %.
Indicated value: 92 %
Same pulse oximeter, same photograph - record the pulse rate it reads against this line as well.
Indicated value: 115 bpm
